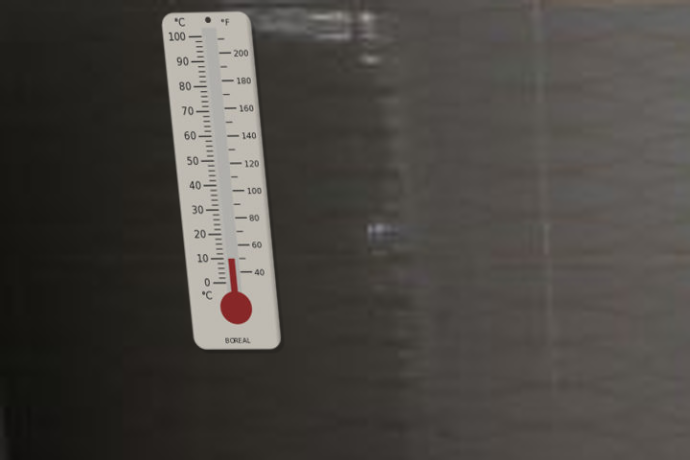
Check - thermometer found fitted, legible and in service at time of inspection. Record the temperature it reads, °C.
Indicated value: 10 °C
